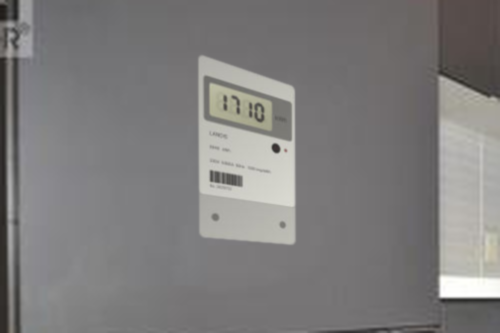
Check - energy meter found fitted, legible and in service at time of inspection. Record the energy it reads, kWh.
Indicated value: 1710 kWh
